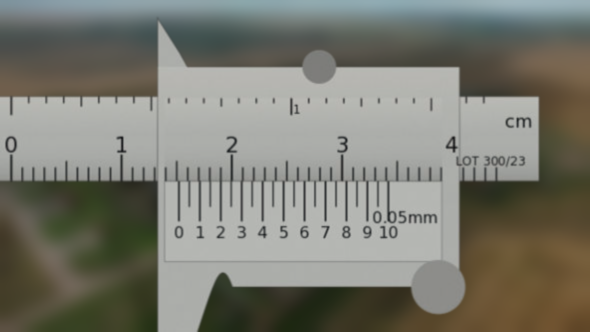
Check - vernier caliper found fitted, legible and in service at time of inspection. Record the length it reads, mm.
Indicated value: 15.2 mm
